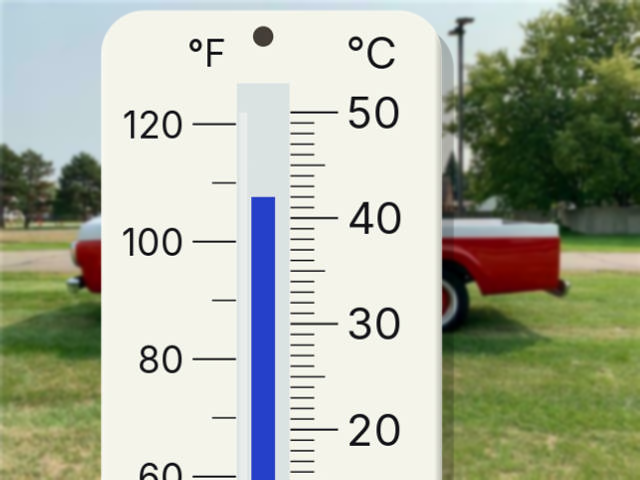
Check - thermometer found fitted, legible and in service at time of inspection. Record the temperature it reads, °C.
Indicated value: 42 °C
